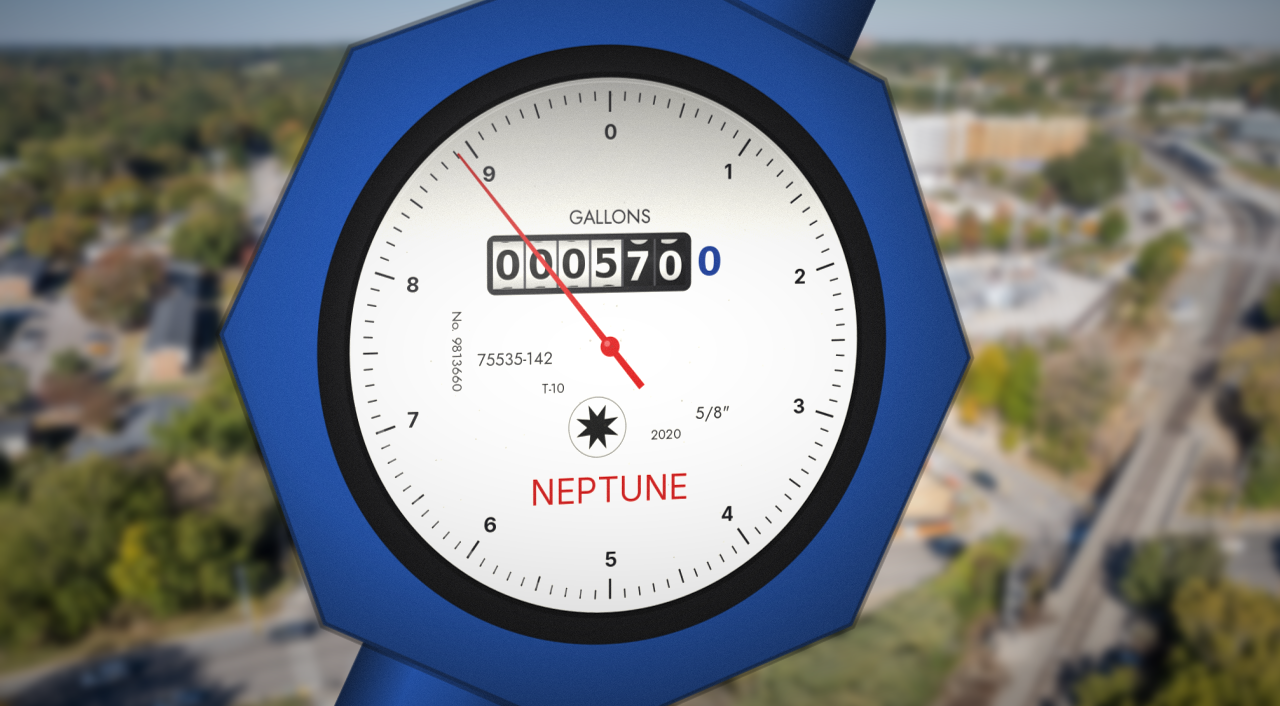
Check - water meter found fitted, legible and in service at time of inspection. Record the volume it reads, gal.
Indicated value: 5698.9 gal
